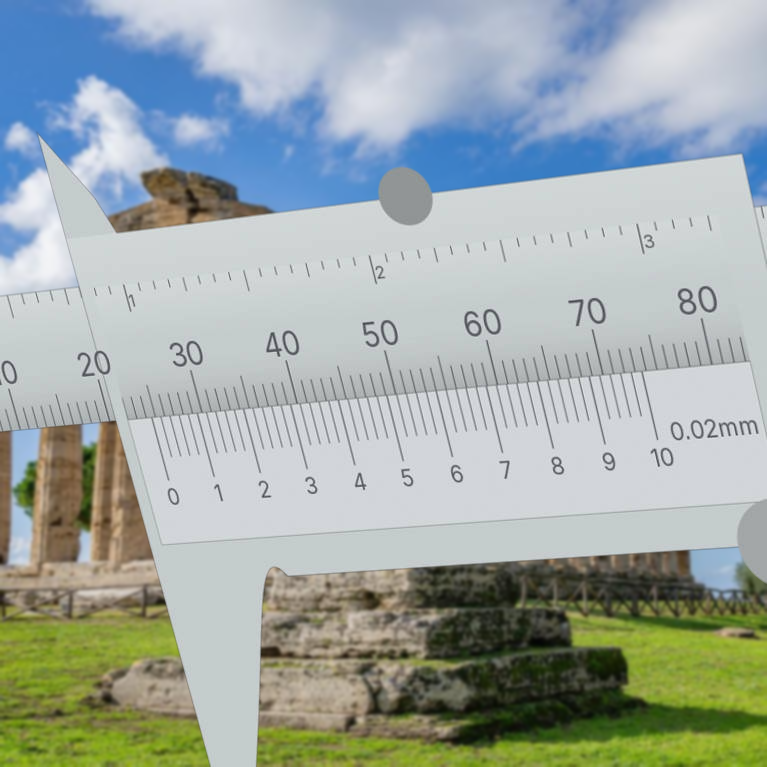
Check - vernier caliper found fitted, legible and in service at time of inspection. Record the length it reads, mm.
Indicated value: 24.6 mm
